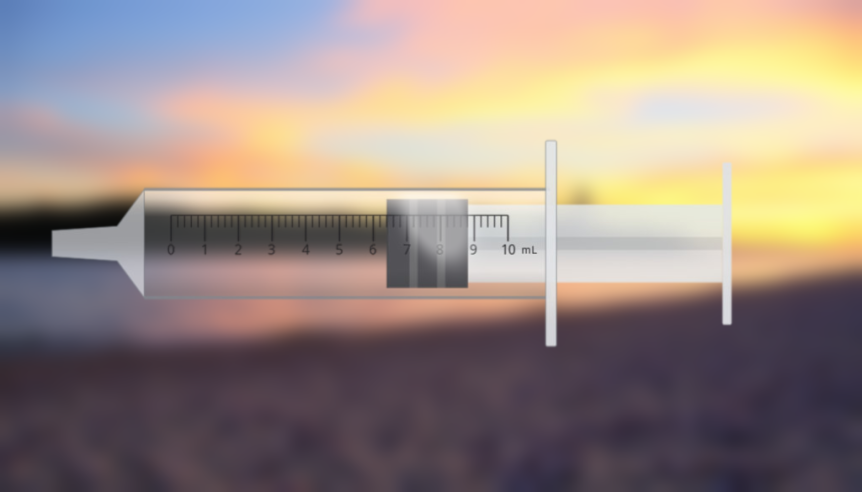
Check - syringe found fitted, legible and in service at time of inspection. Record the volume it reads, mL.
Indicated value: 6.4 mL
